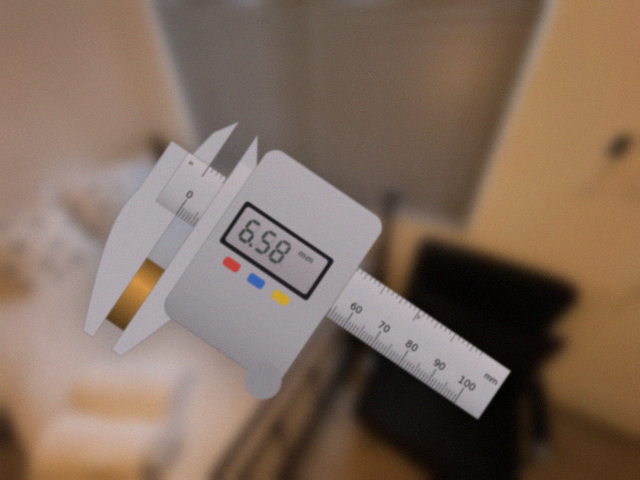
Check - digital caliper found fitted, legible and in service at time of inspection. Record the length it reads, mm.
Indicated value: 6.58 mm
